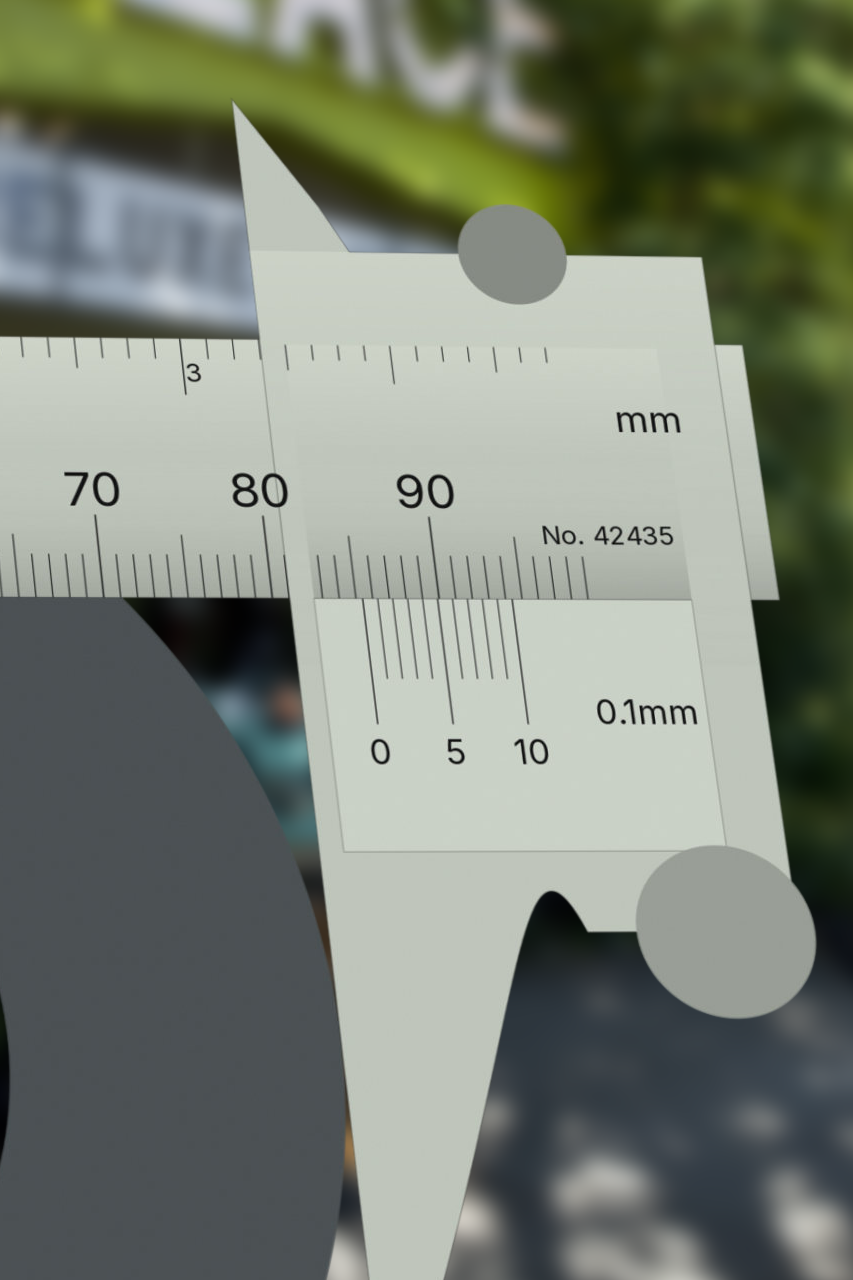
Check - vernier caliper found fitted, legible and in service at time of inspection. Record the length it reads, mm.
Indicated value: 85.4 mm
